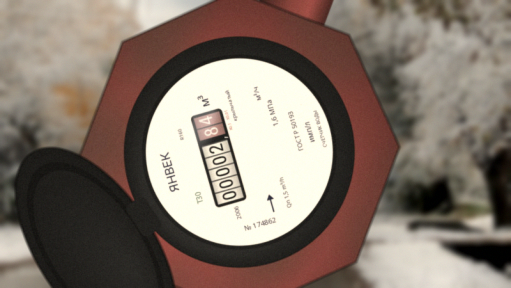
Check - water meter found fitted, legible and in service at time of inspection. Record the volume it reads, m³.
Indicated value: 2.84 m³
